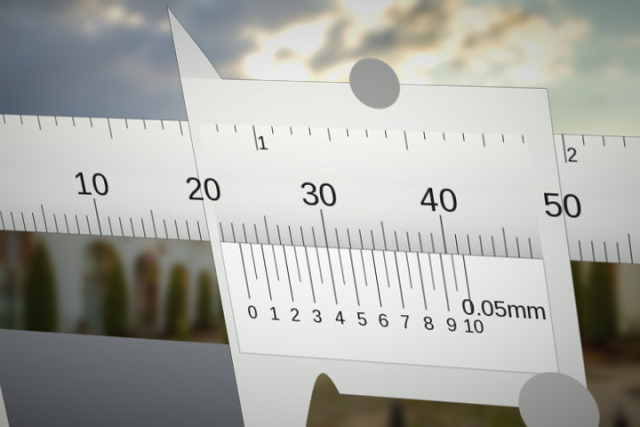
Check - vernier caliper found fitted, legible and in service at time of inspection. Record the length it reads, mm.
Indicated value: 22.4 mm
